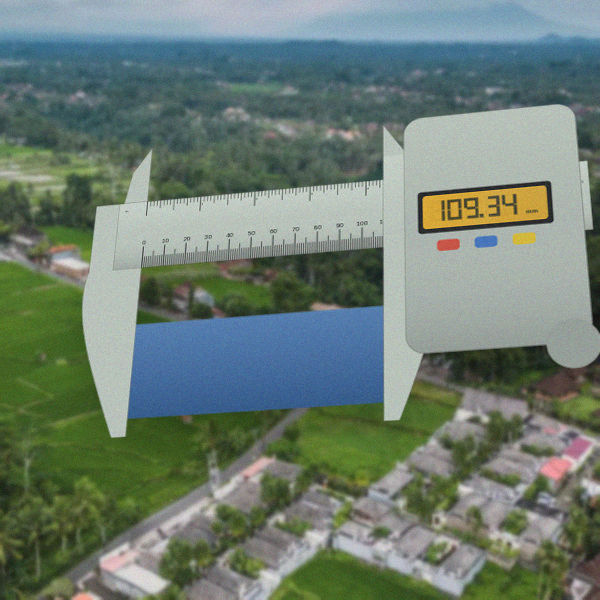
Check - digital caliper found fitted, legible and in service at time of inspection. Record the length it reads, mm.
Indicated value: 109.34 mm
